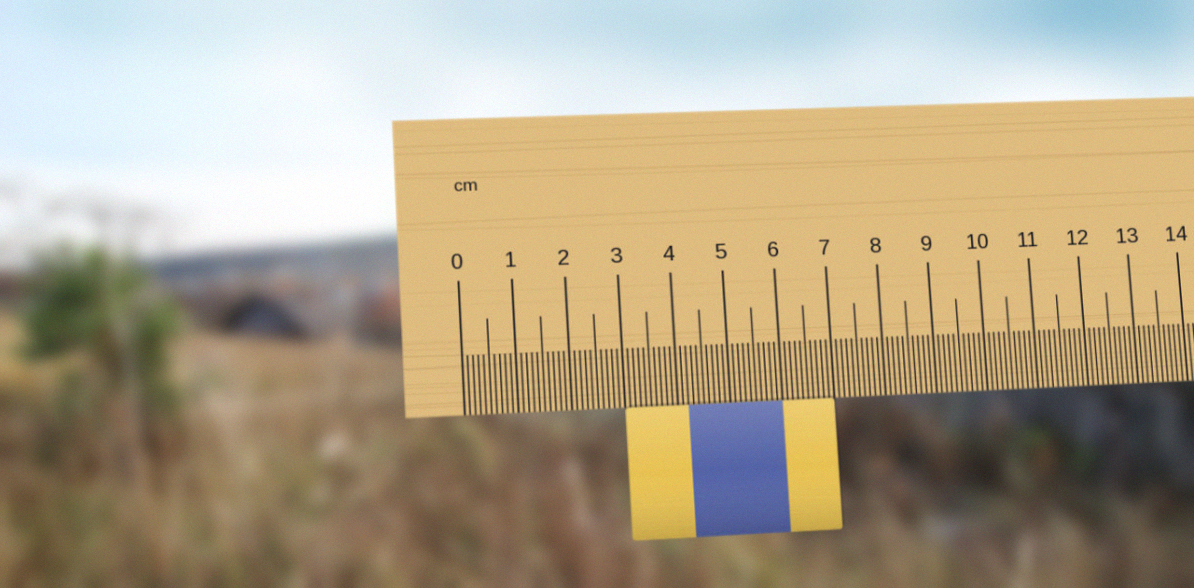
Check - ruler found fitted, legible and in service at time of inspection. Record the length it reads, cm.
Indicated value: 4 cm
